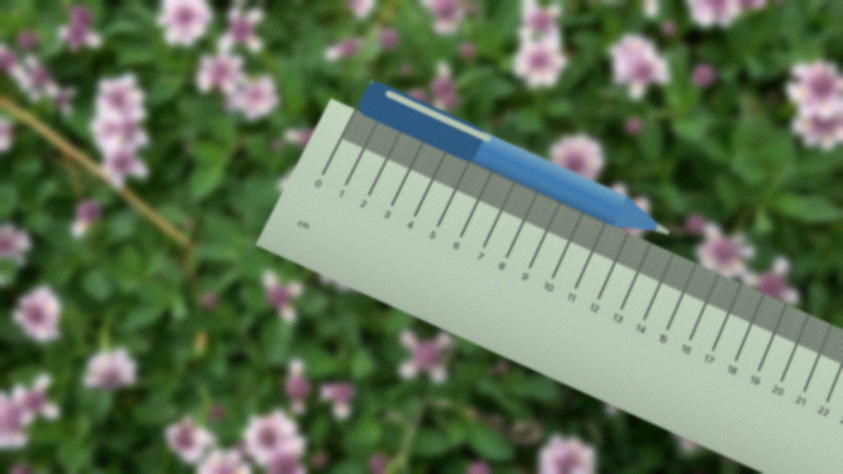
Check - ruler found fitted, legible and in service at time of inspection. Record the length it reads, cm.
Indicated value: 13.5 cm
